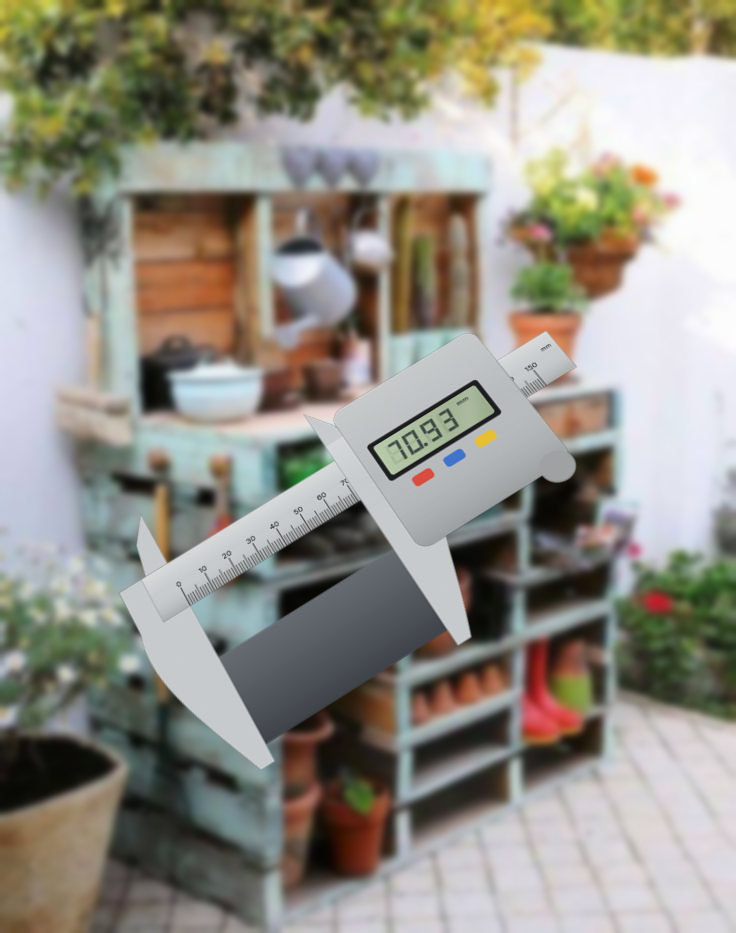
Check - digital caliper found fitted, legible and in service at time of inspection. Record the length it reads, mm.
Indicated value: 70.93 mm
